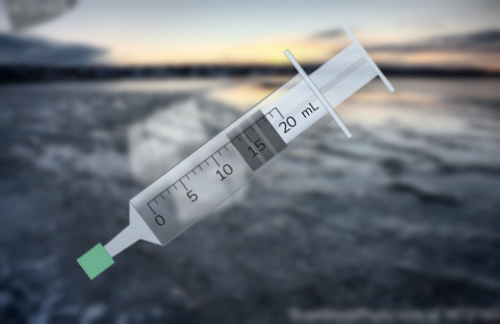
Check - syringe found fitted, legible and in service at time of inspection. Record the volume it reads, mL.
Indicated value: 13 mL
